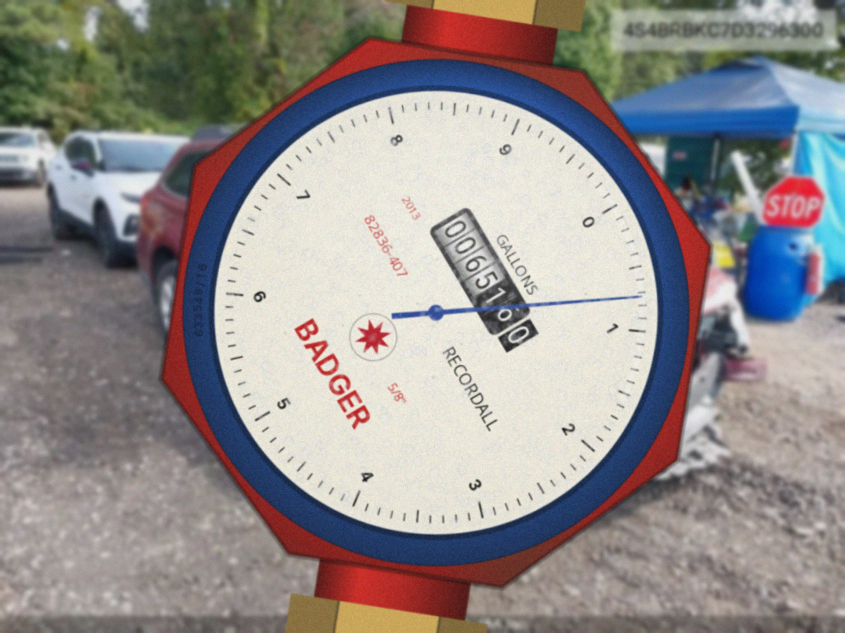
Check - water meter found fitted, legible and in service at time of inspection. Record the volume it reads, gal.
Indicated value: 65160.7 gal
